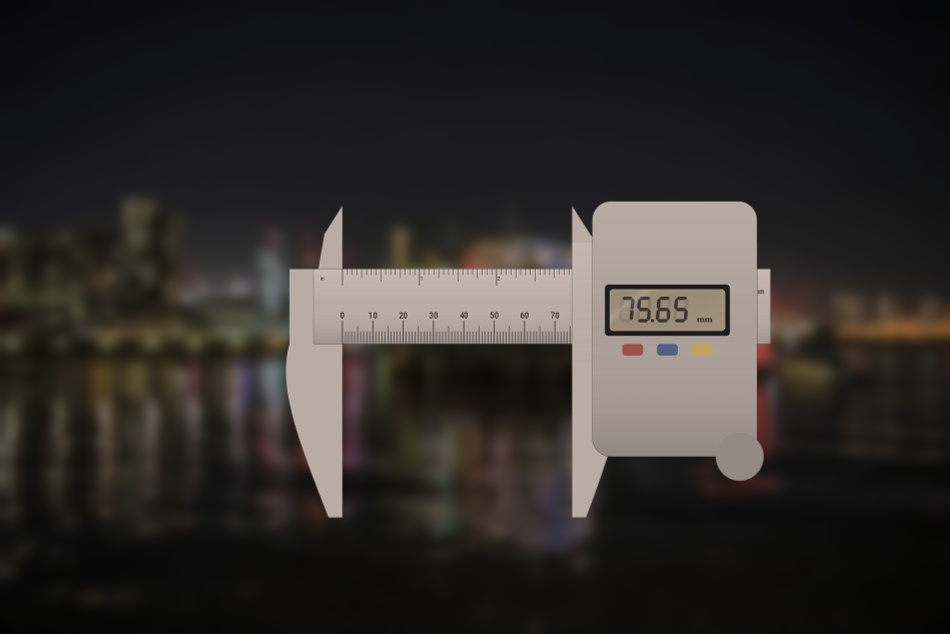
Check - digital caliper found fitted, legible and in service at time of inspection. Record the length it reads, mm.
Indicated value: 75.65 mm
